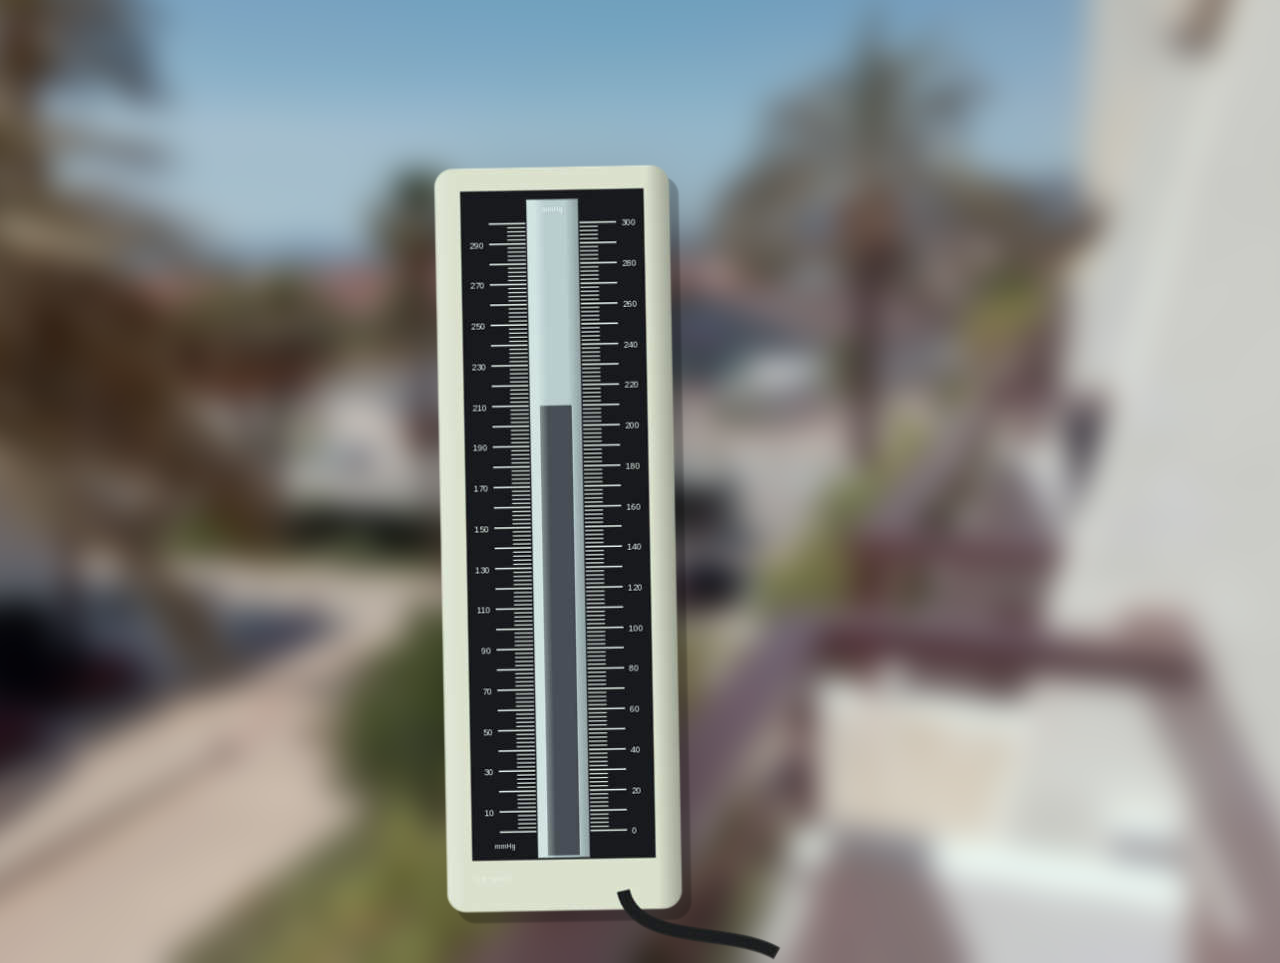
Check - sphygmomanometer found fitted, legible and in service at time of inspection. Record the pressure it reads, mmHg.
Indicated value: 210 mmHg
